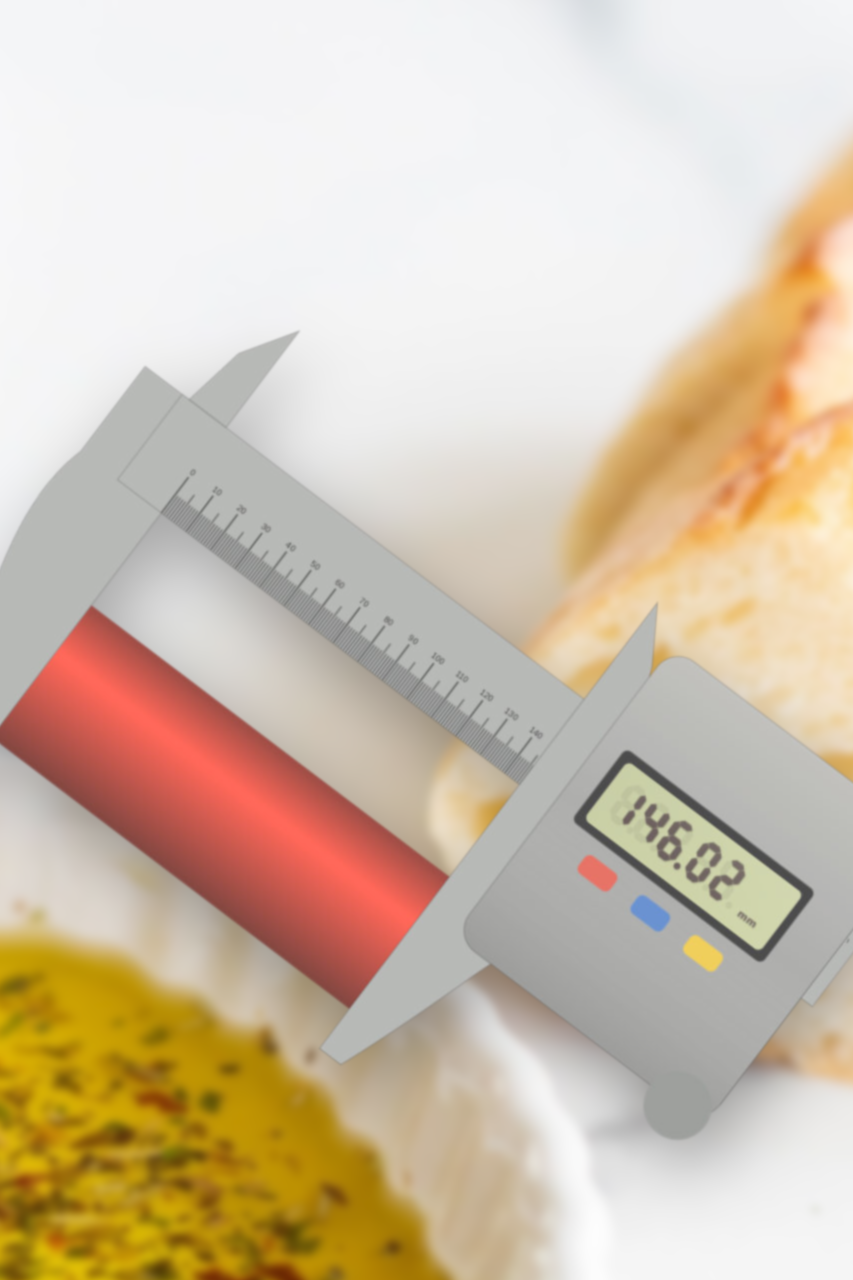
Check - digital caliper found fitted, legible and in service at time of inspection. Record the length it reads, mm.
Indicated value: 146.02 mm
